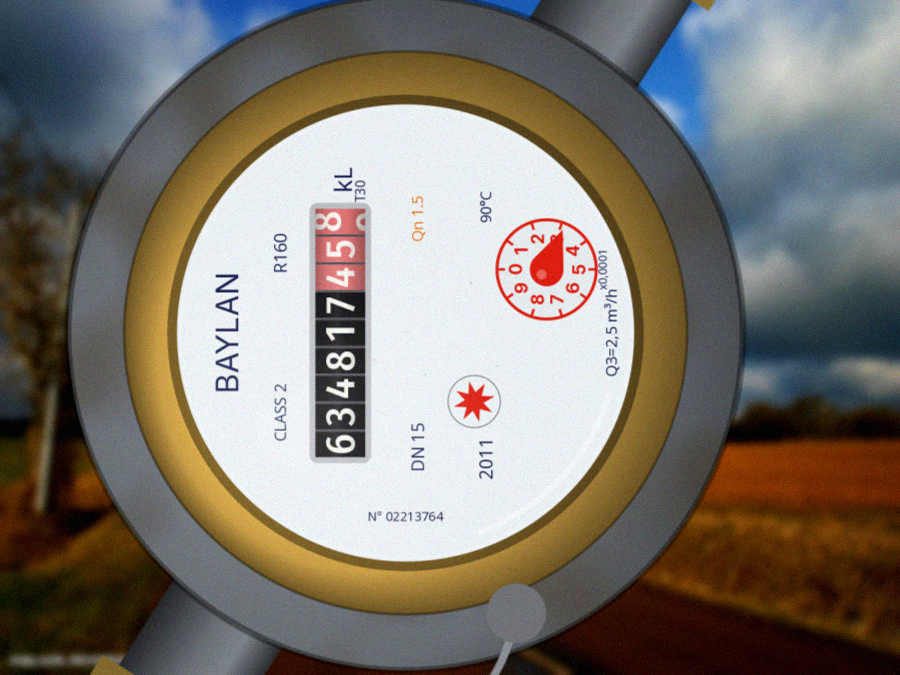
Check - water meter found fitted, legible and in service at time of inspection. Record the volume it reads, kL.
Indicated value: 634817.4583 kL
